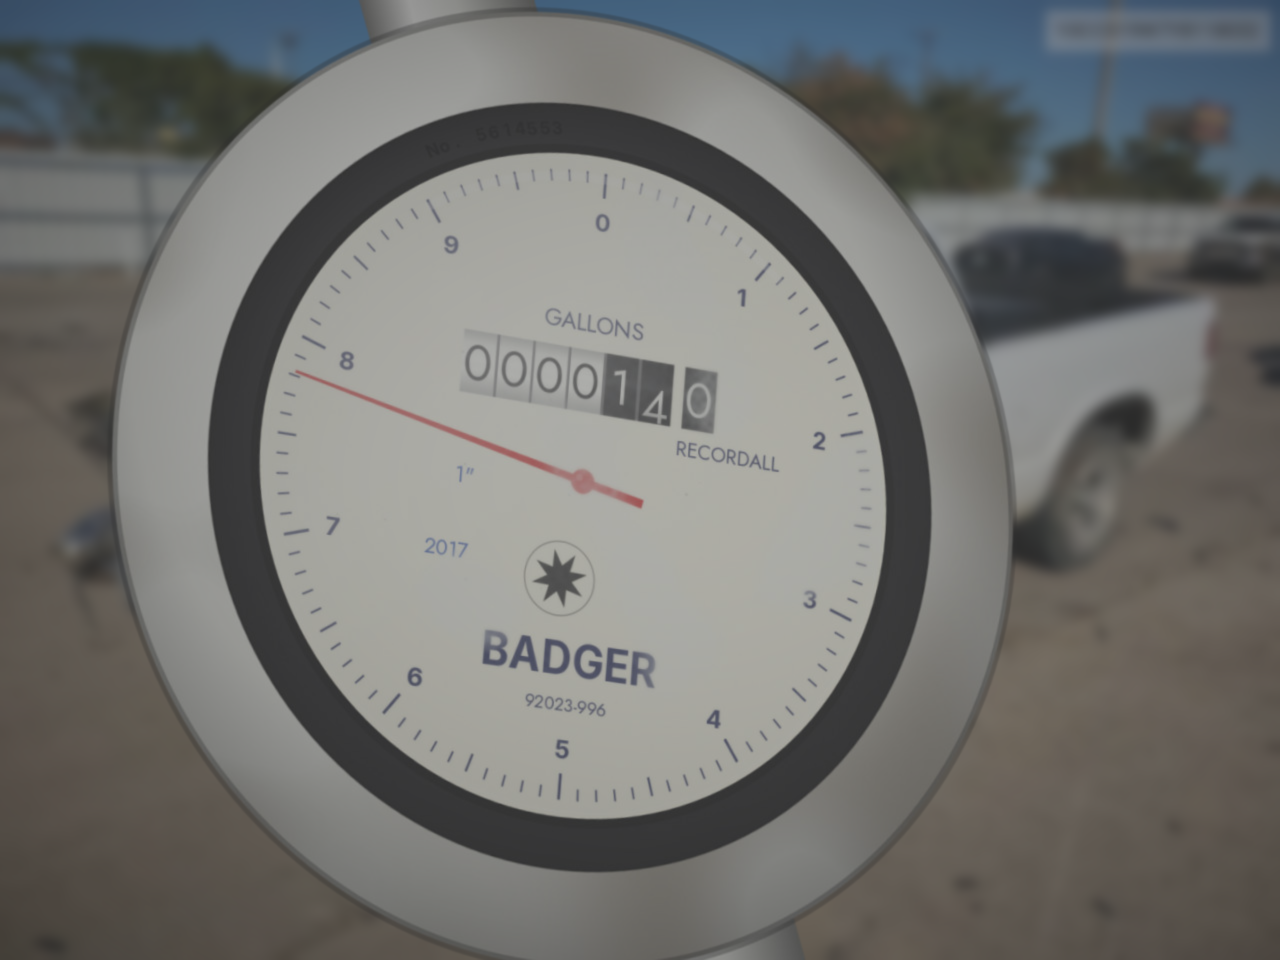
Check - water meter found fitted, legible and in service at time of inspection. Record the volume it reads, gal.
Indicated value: 137.8 gal
